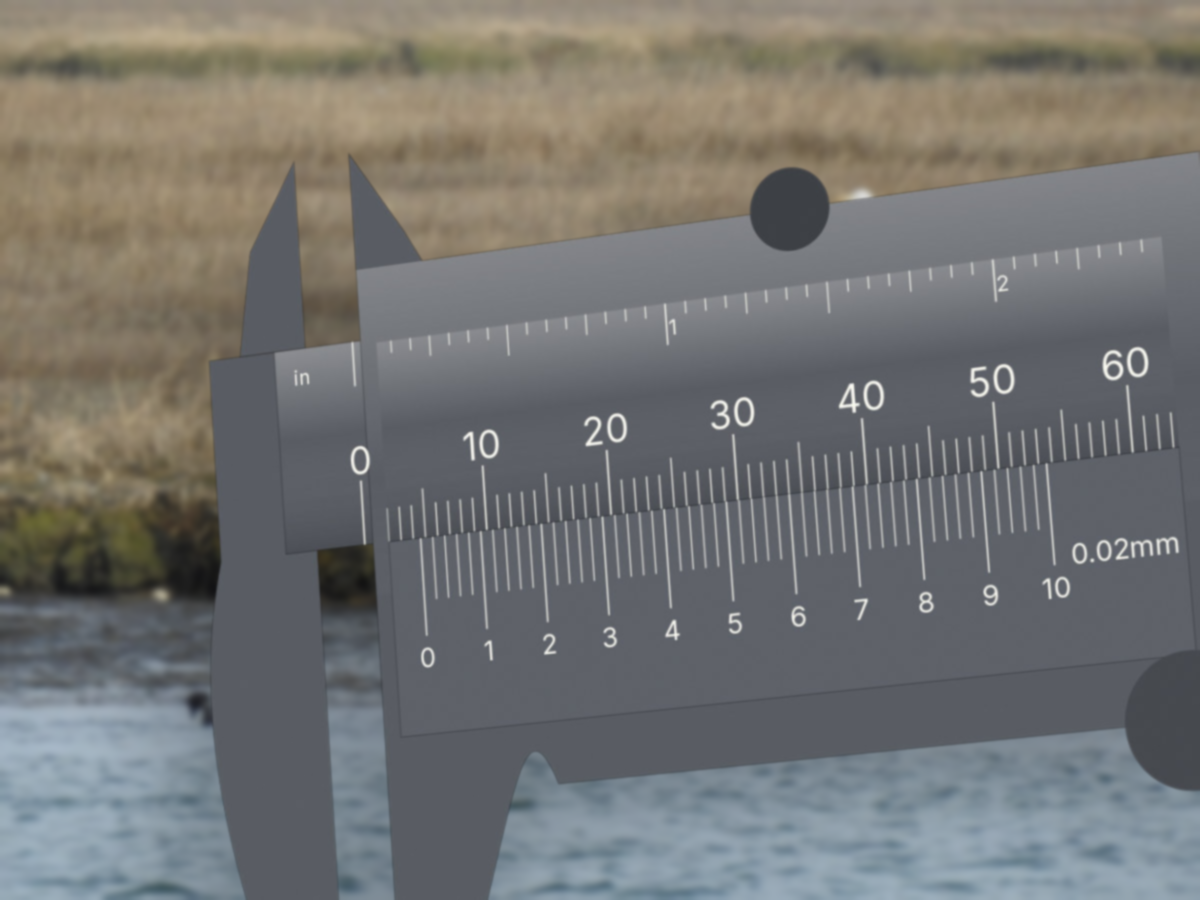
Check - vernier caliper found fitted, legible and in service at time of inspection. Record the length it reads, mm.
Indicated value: 4.6 mm
